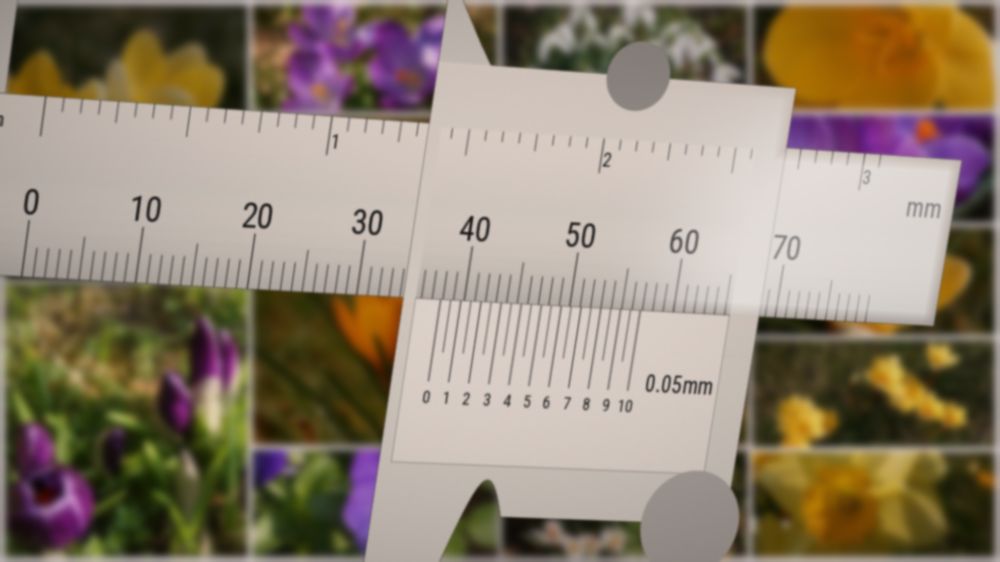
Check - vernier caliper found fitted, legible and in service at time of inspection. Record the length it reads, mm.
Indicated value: 37.8 mm
